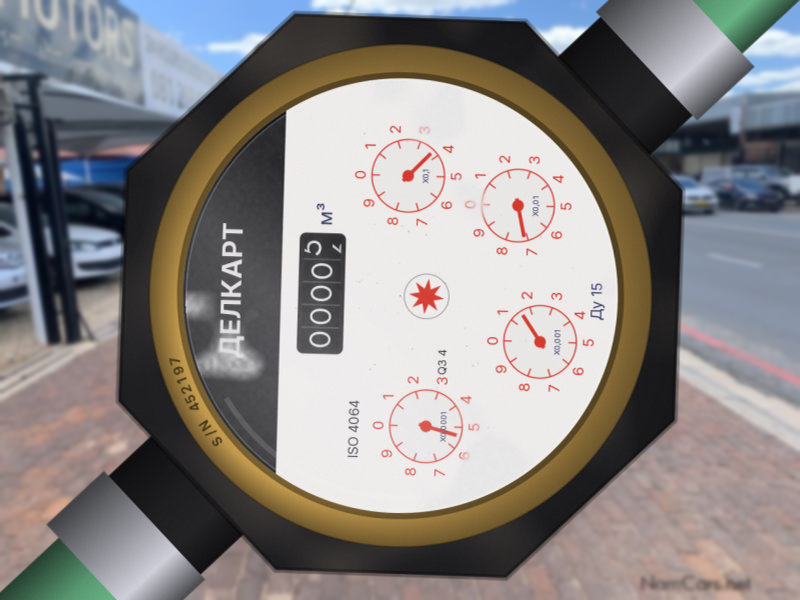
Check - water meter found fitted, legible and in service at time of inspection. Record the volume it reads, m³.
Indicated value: 5.3715 m³
